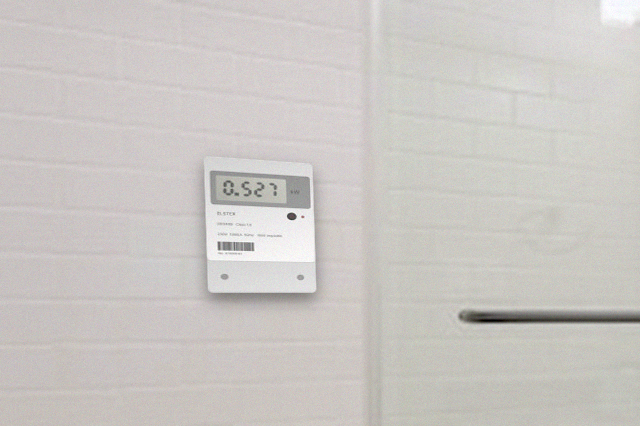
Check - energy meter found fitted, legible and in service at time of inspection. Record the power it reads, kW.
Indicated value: 0.527 kW
